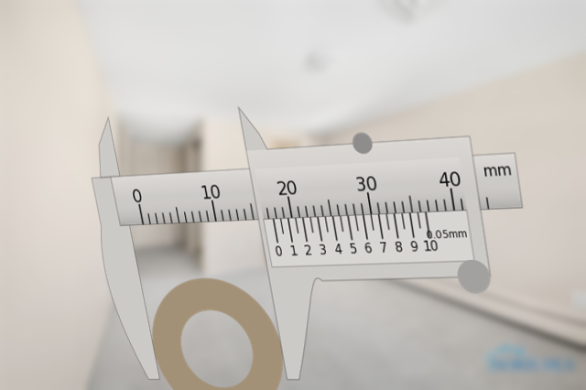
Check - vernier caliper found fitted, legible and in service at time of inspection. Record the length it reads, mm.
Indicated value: 17.6 mm
